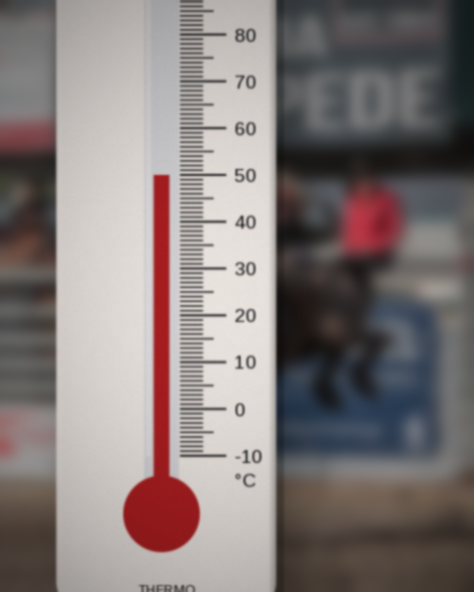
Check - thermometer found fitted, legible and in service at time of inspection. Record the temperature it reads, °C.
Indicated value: 50 °C
